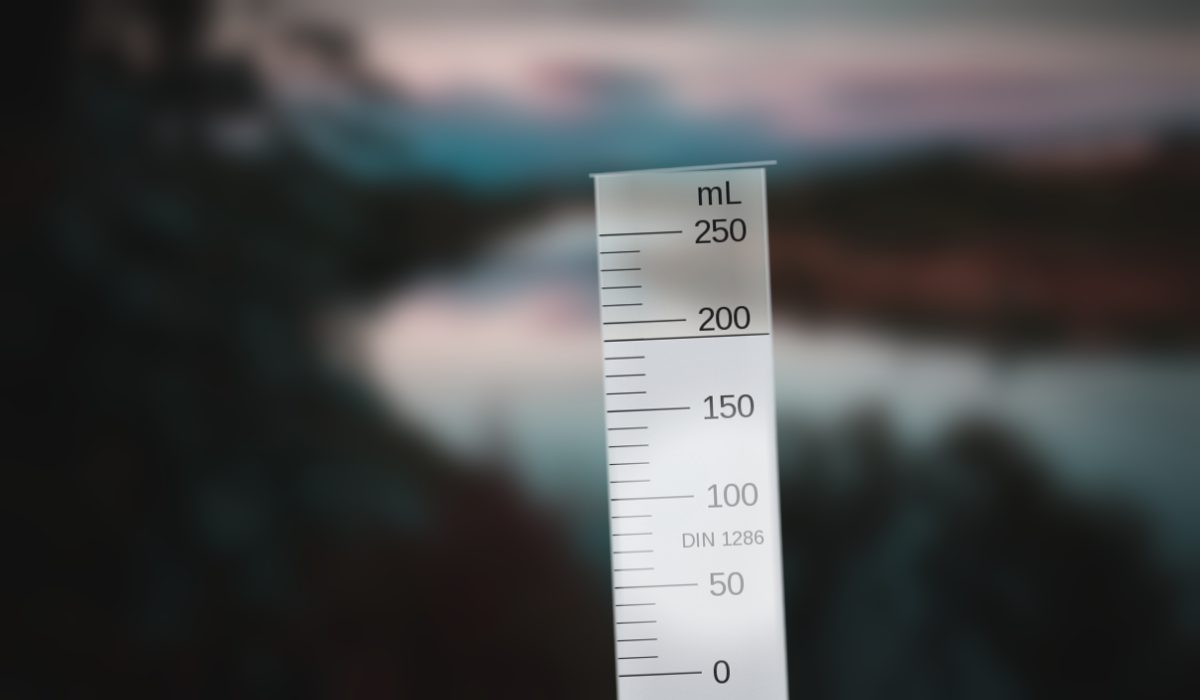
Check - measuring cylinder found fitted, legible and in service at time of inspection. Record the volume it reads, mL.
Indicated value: 190 mL
